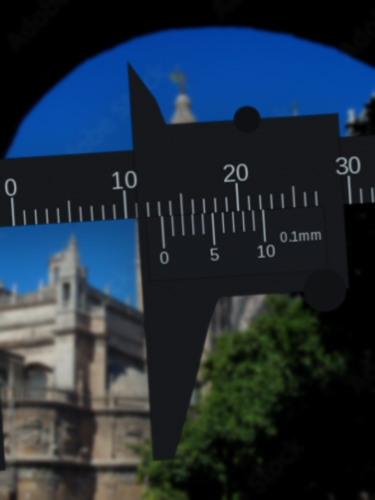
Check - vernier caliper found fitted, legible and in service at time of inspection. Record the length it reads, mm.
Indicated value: 13.2 mm
